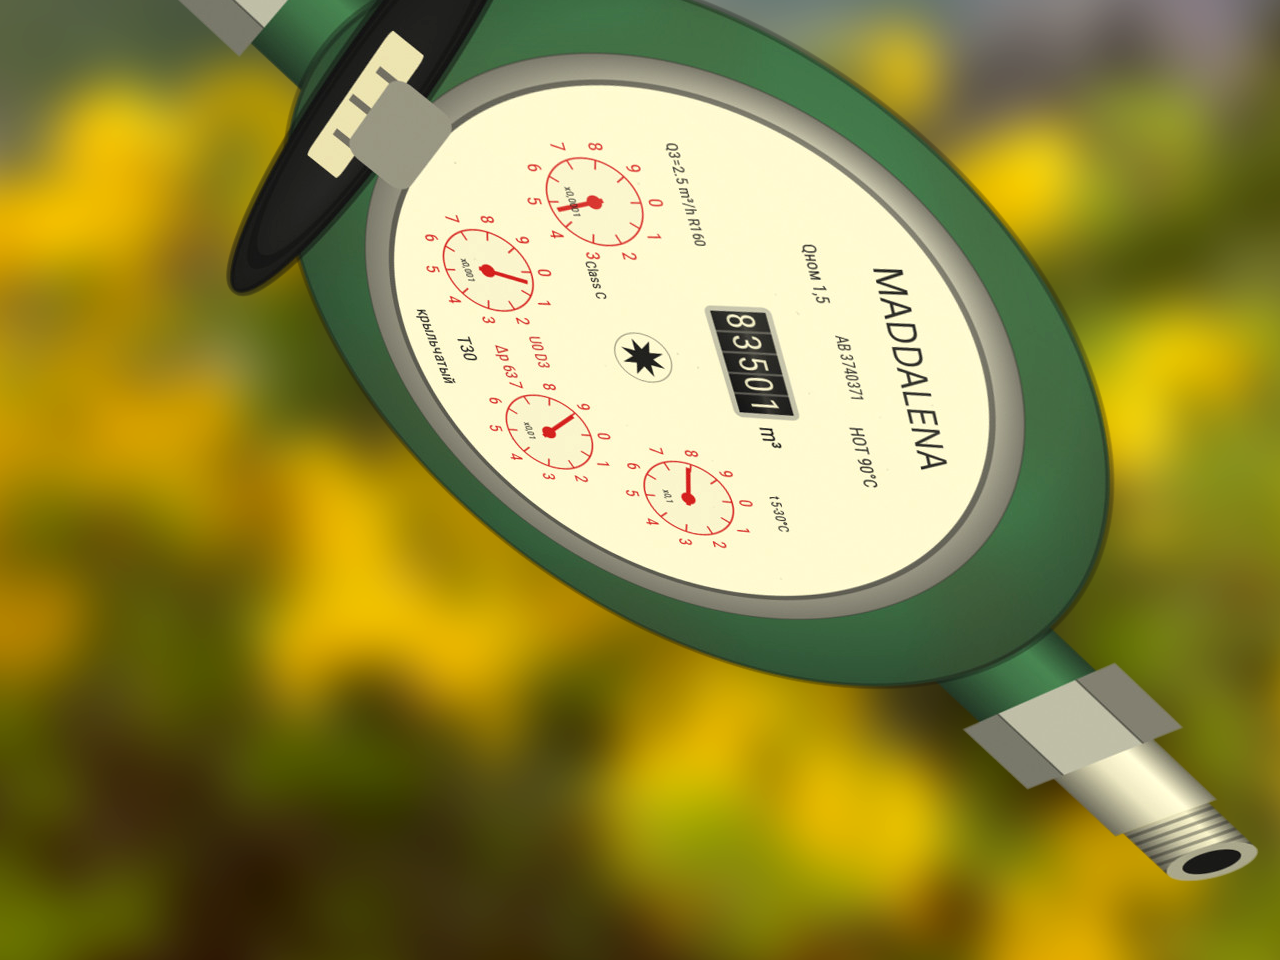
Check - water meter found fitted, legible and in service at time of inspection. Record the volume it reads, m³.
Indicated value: 83501.7904 m³
